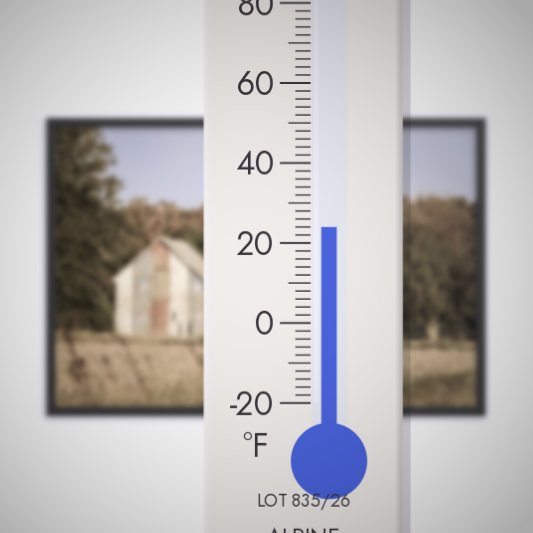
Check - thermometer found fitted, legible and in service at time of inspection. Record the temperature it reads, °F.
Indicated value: 24 °F
